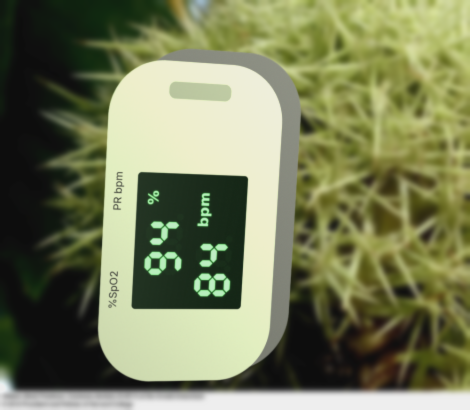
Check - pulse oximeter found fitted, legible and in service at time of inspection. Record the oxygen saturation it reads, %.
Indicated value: 94 %
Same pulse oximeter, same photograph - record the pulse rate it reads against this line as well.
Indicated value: 84 bpm
